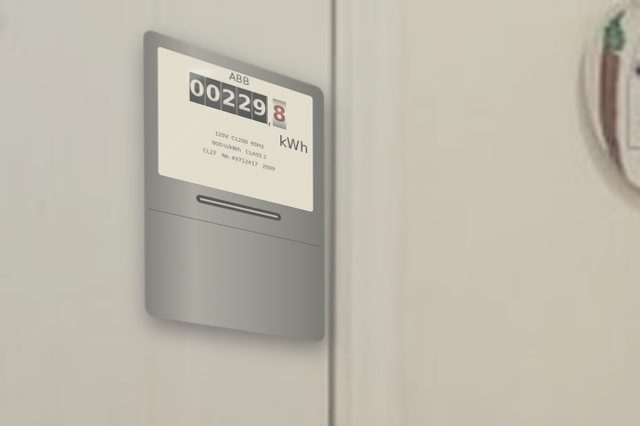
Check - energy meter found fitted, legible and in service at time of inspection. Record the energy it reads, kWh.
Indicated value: 229.8 kWh
